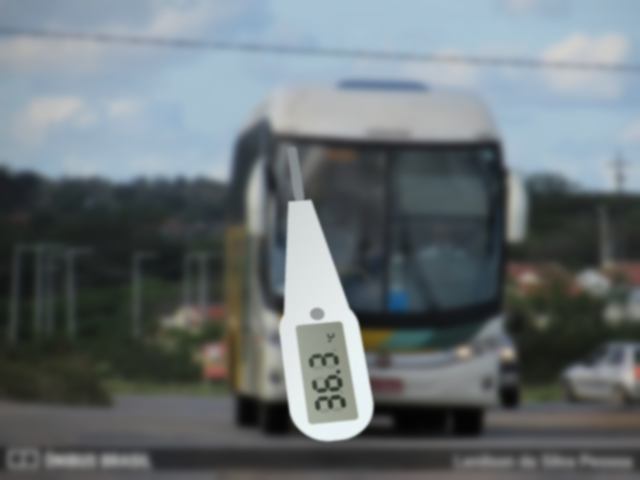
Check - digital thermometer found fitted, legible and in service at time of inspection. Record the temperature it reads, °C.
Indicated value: 36.3 °C
